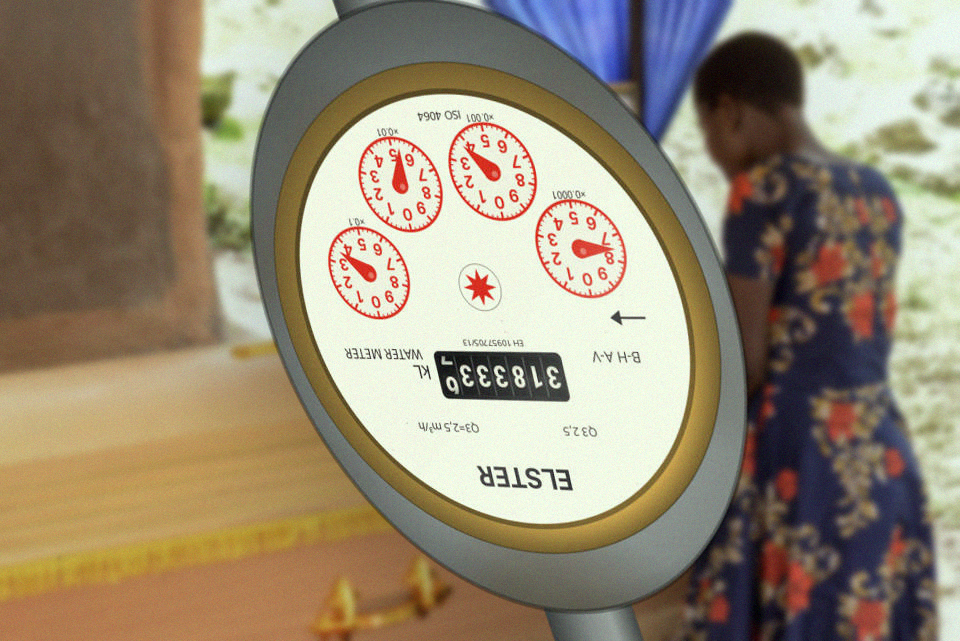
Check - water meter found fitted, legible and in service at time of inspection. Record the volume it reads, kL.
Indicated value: 3183336.3537 kL
